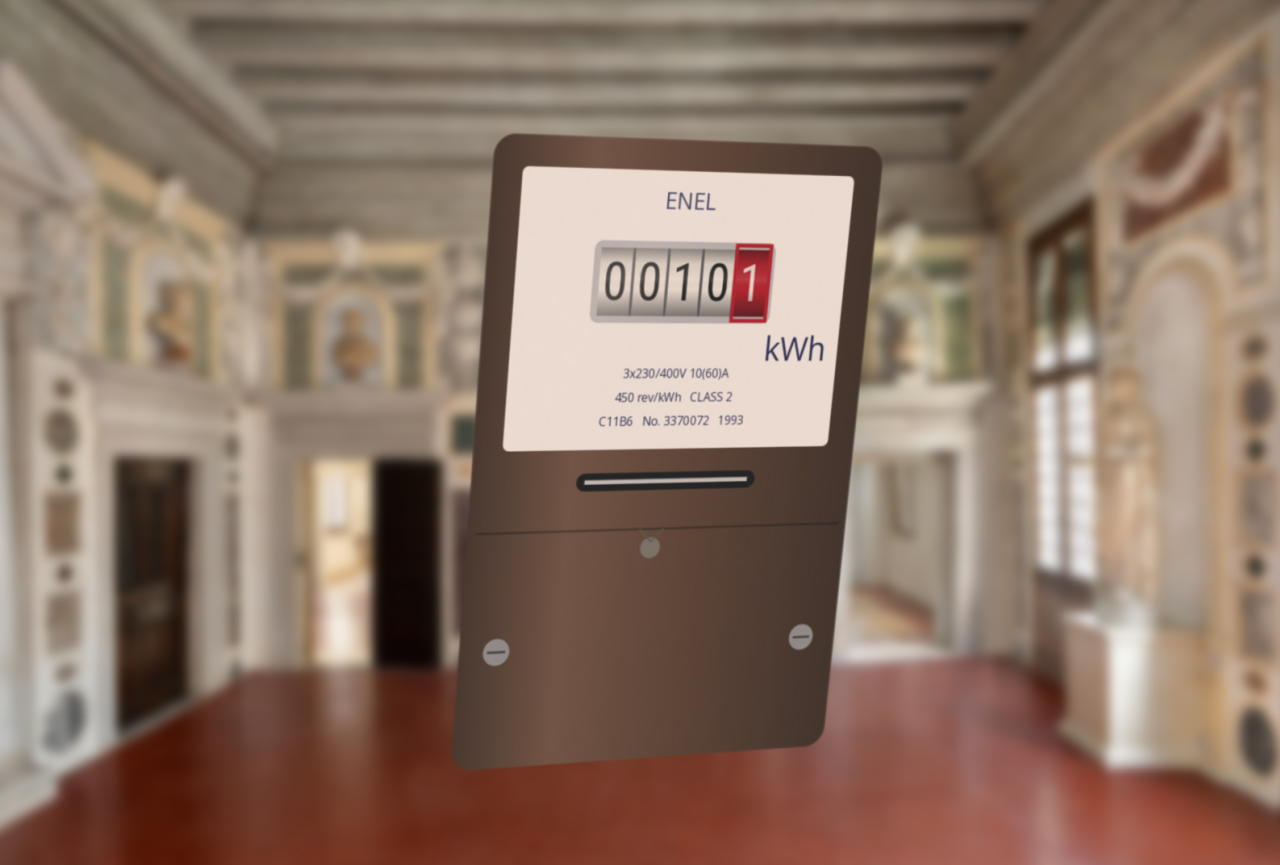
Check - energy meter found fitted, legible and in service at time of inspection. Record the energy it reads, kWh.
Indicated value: 10.1 kWh
